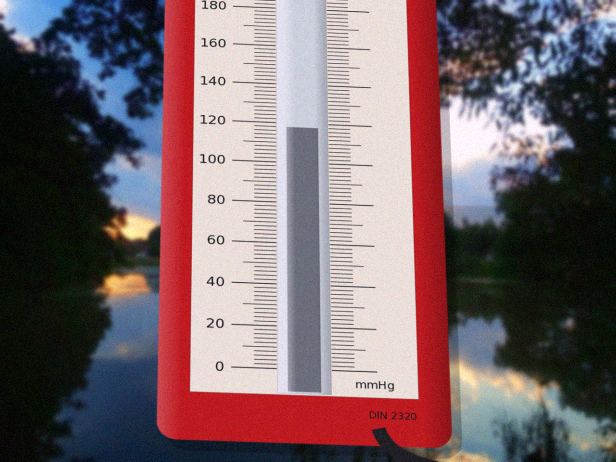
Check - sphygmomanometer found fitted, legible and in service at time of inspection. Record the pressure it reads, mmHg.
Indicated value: 118 mmHg
